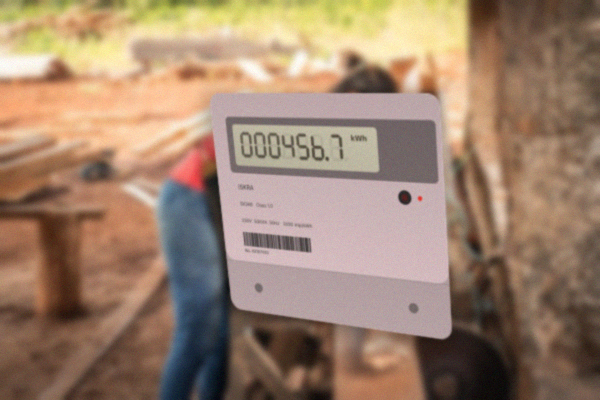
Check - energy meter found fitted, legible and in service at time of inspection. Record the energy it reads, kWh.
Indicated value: 456.7 kWh
